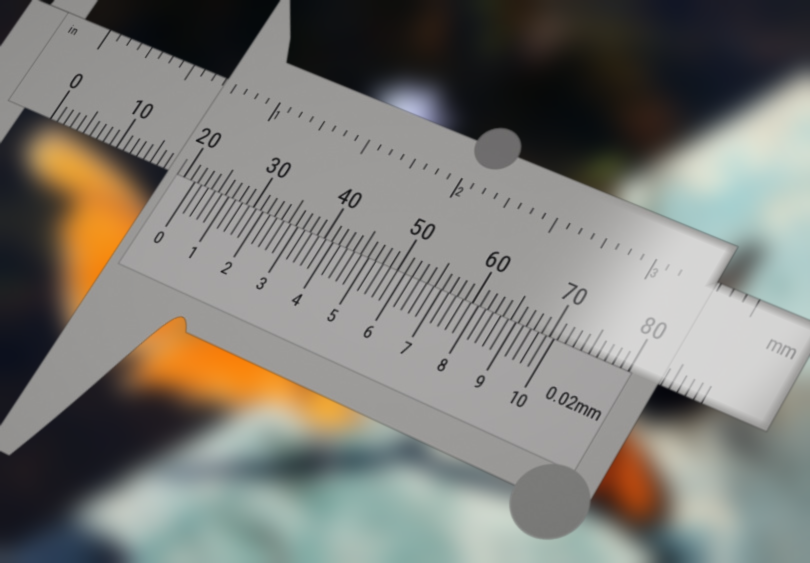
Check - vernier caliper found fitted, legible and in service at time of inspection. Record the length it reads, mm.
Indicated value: 21.6 mm
